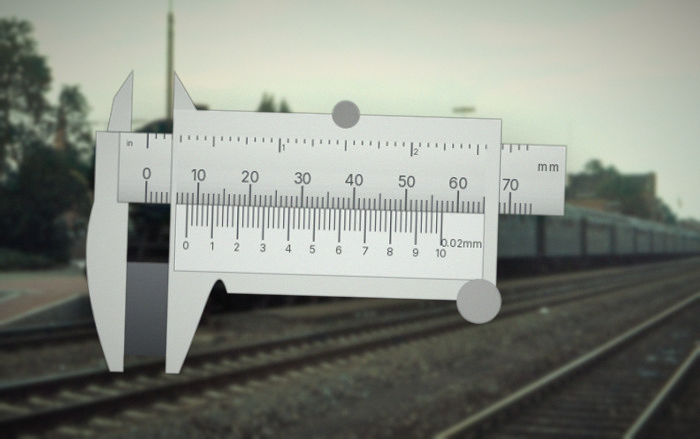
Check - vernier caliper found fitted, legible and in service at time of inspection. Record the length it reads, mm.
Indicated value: 8.0 mm
